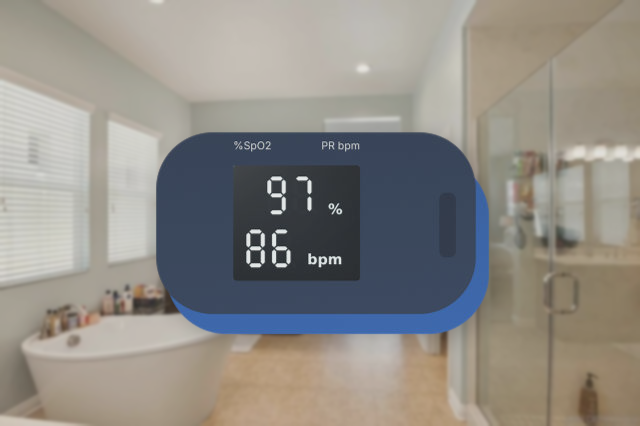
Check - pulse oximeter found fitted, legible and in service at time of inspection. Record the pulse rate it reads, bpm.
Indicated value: 86 bpm
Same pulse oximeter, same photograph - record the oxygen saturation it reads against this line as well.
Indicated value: 97 %
